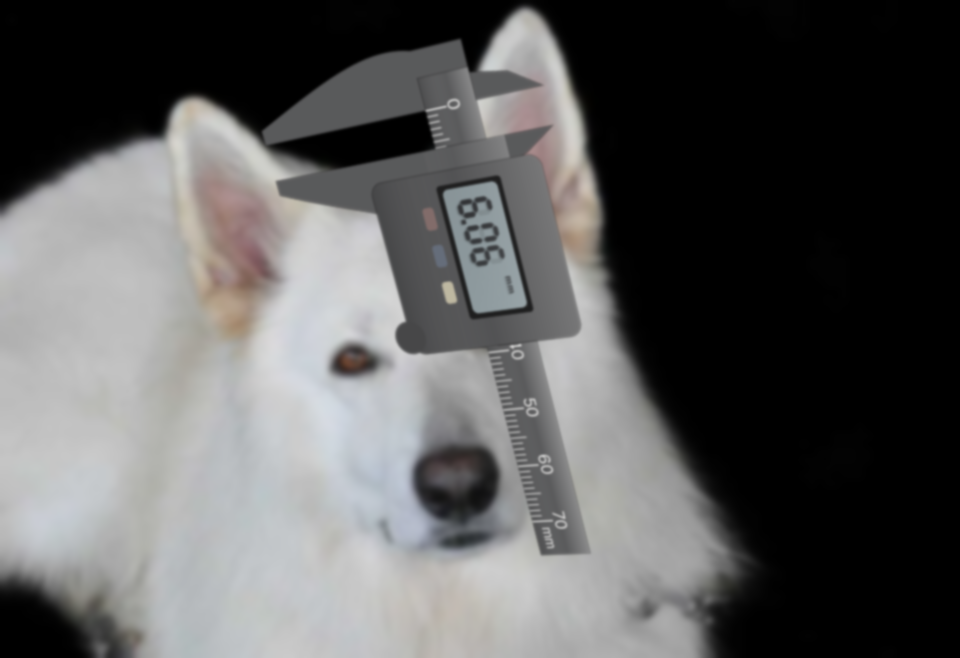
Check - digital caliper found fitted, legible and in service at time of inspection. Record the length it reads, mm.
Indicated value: 6.06 mm
